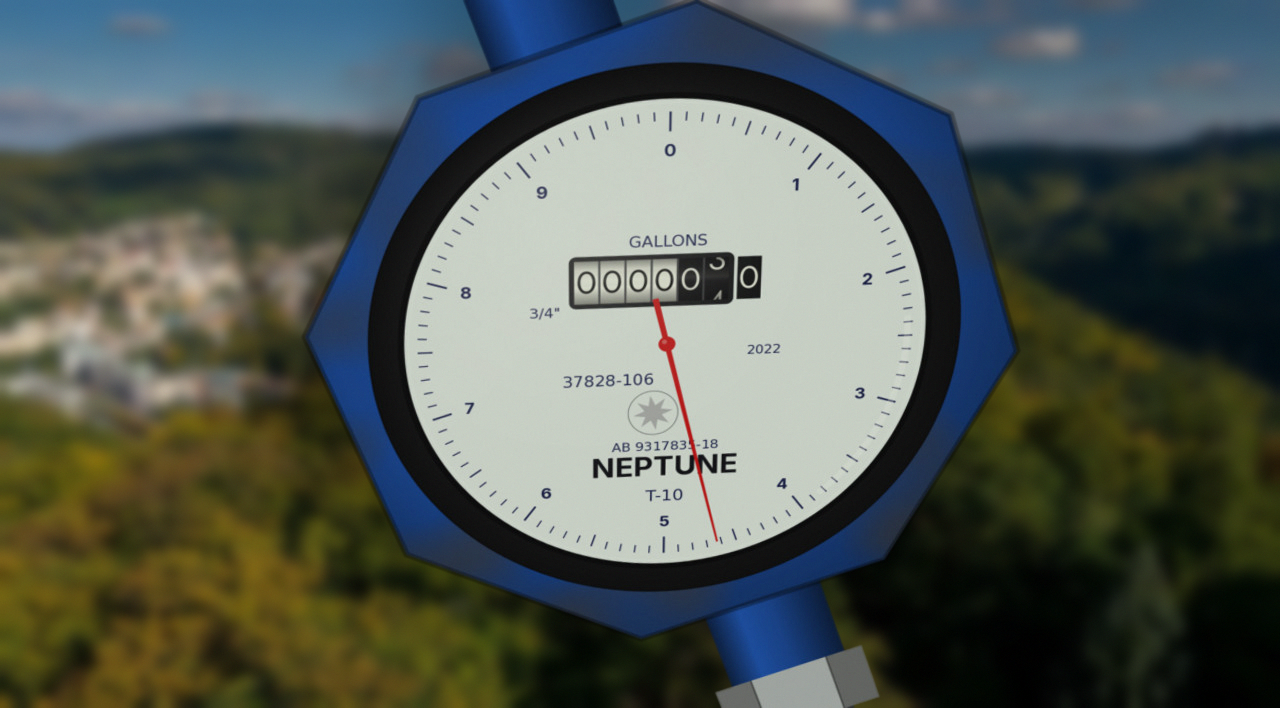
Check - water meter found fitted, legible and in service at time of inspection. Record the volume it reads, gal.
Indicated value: 34.6 gal
